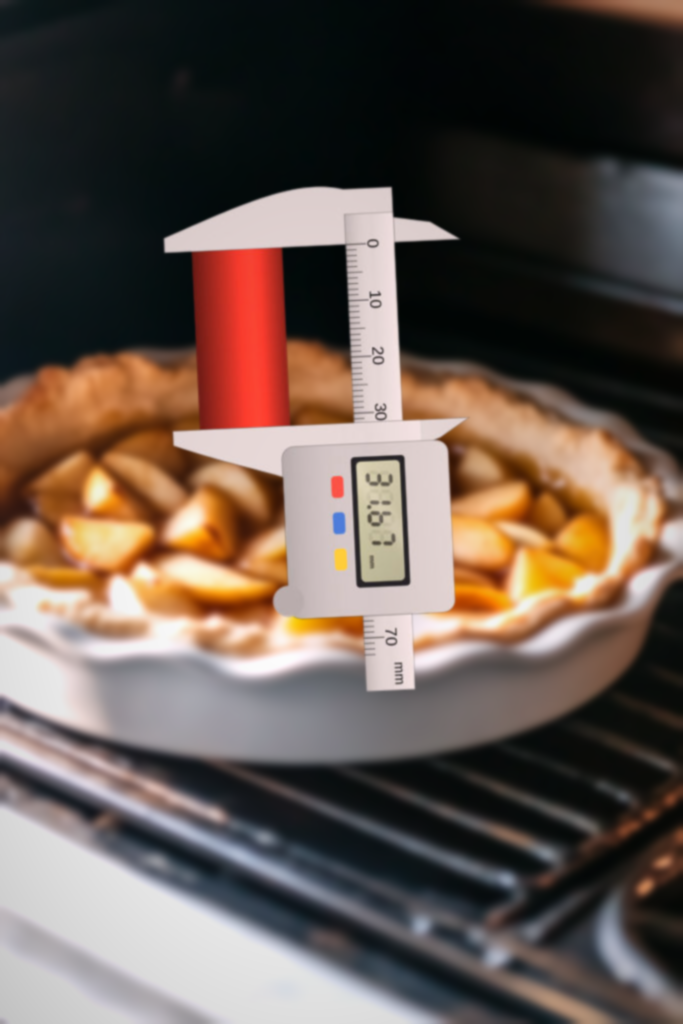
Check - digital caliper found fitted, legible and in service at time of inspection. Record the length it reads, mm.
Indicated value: 31.67 mm
